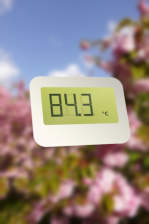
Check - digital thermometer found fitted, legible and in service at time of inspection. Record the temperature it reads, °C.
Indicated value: 84.3 °C
